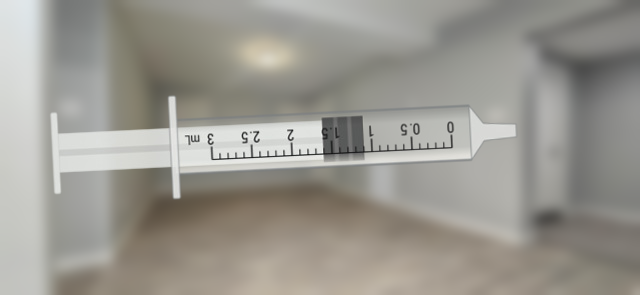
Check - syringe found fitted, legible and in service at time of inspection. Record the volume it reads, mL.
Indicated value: 1.1 mL
